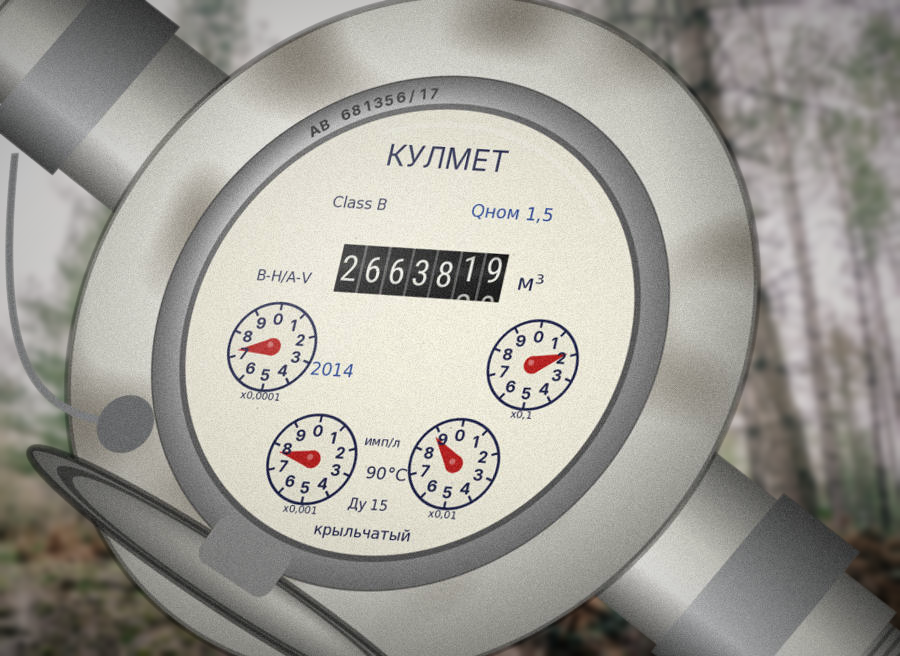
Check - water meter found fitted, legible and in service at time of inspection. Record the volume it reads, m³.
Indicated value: 2663819.1877 m³
